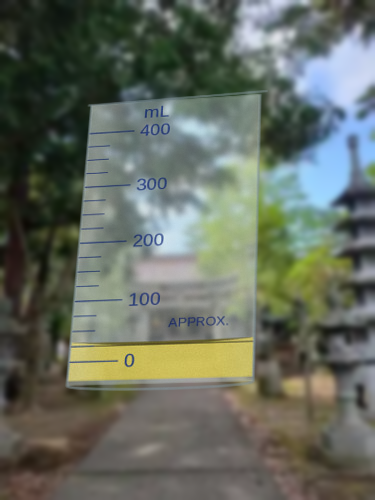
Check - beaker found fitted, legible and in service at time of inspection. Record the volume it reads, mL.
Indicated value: 25 mL
